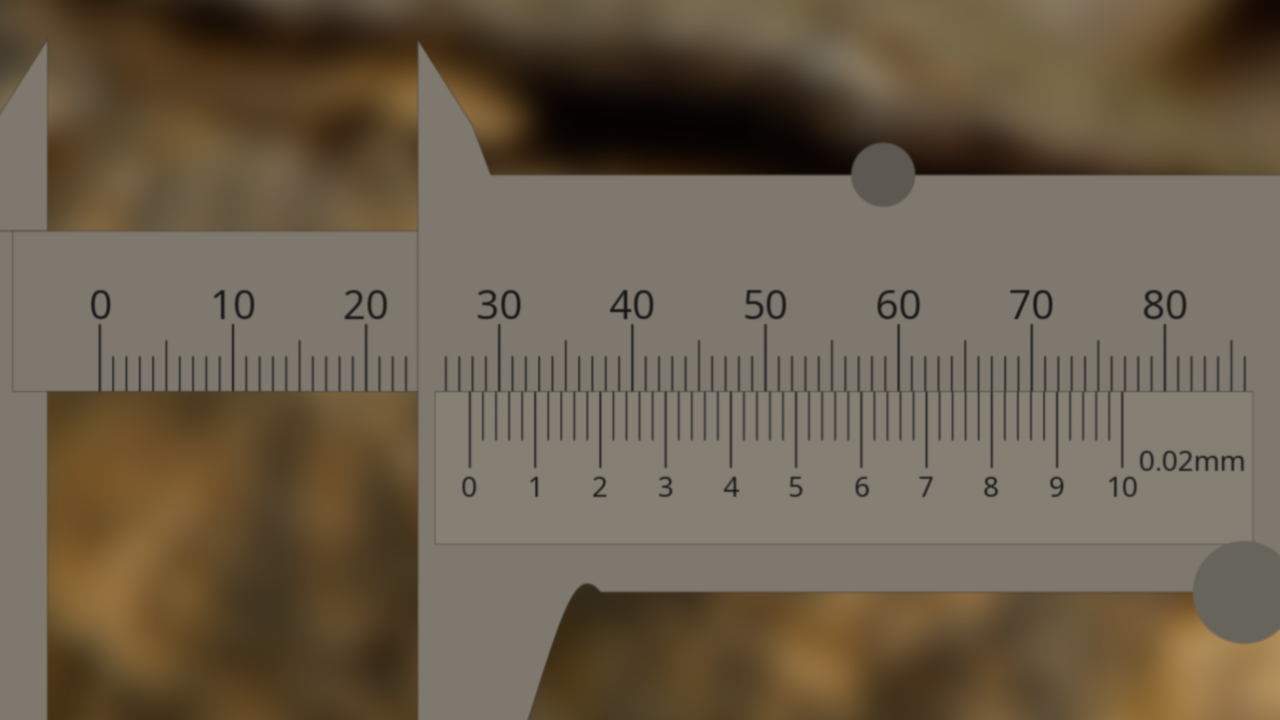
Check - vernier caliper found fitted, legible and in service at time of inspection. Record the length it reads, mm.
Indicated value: 27.8 mm
